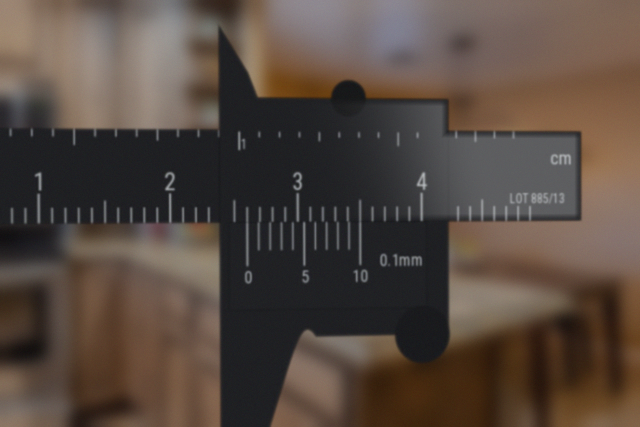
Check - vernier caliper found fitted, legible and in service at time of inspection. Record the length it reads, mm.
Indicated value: 26.0 mm
